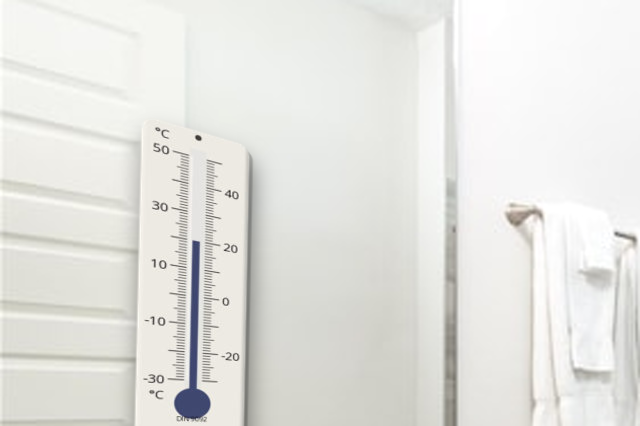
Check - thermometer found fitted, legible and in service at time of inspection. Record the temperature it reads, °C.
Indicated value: 20 °C
